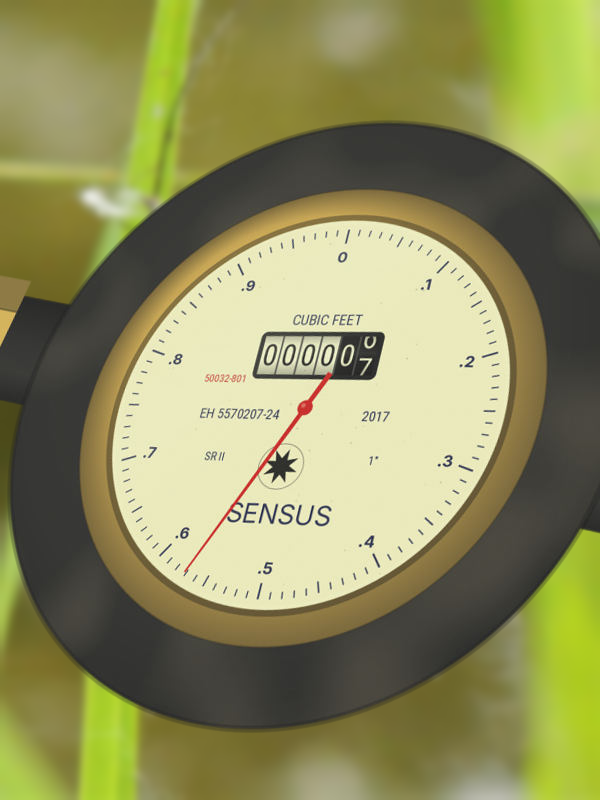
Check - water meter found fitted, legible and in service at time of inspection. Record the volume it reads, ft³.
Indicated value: 6.57 ft³
